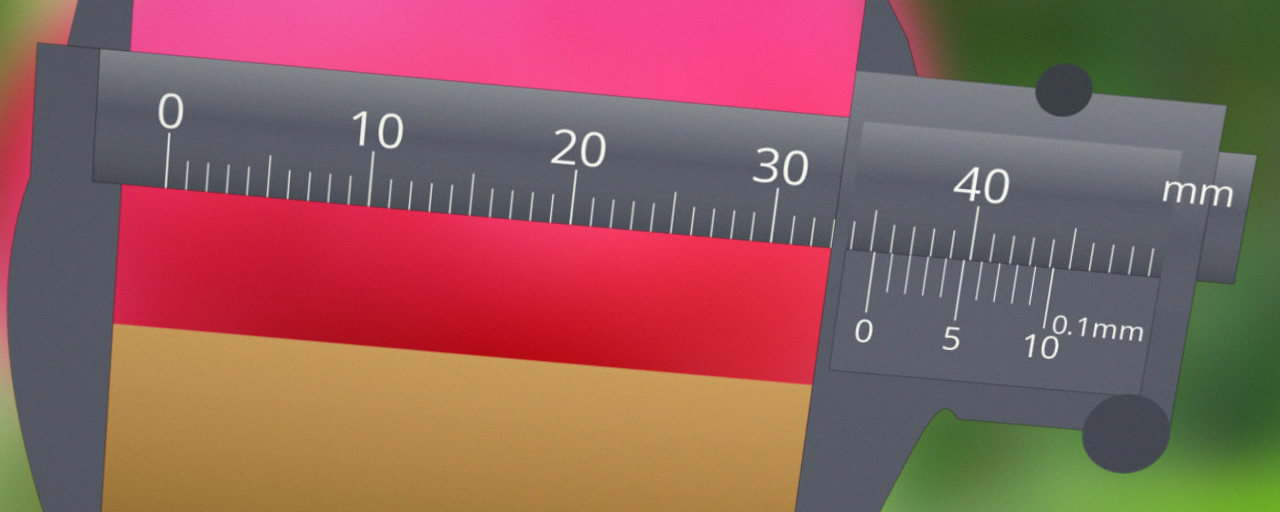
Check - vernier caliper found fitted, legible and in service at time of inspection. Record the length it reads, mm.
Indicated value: 35.2 mm
